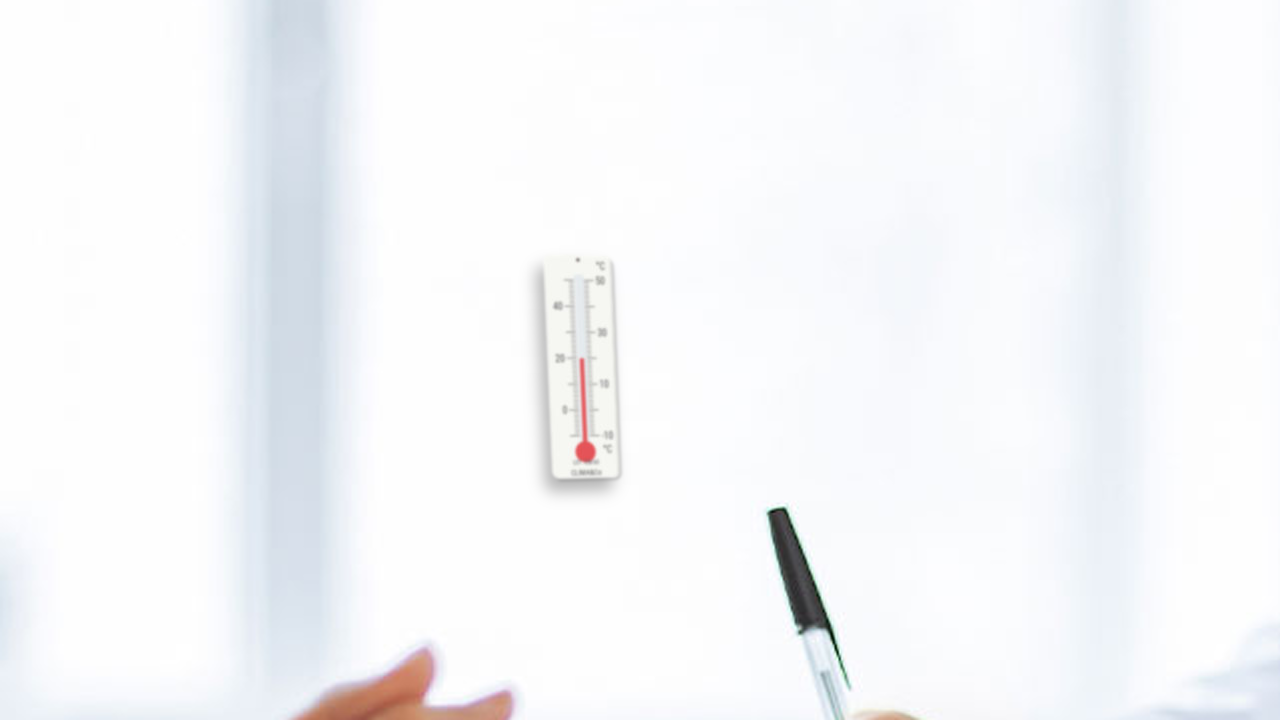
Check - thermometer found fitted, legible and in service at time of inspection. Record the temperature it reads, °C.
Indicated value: 20 °C
